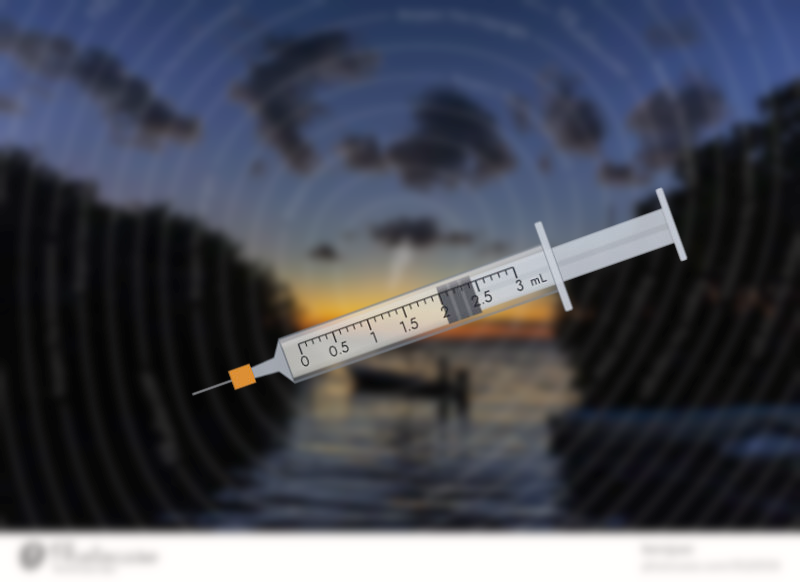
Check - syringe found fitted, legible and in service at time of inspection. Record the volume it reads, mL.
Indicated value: 2 mL
